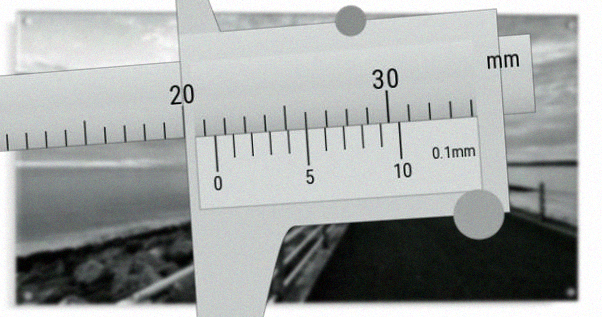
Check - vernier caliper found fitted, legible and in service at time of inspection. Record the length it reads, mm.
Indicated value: 21.5 mm
